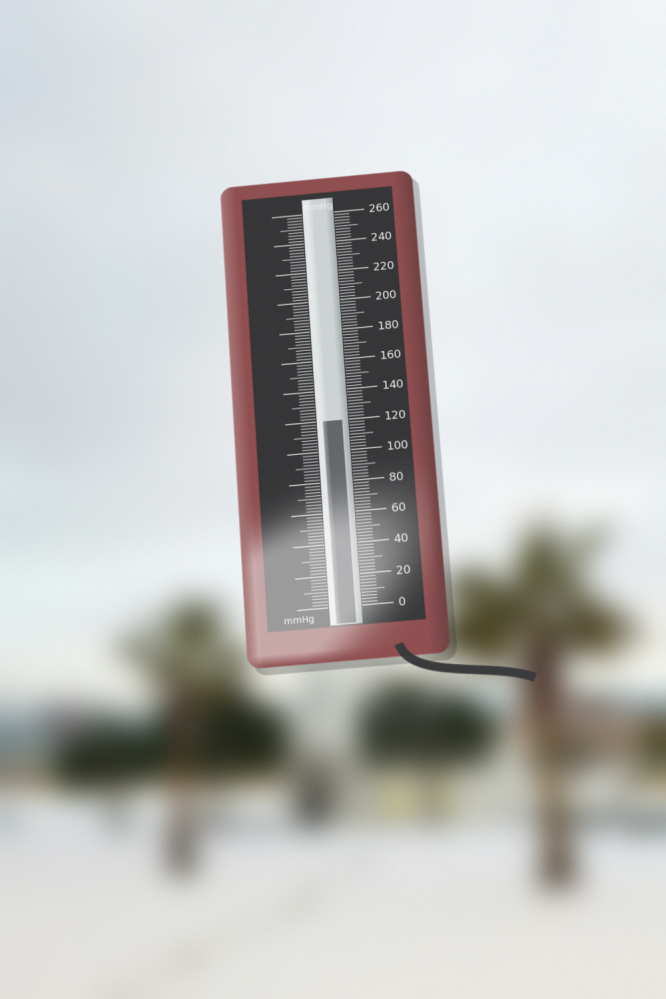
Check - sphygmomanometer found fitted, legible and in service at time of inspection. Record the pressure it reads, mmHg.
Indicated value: 120 mmHg
